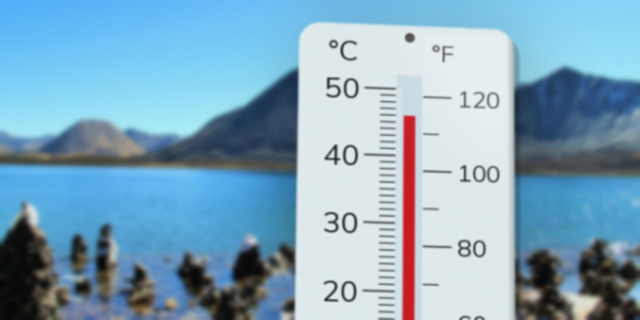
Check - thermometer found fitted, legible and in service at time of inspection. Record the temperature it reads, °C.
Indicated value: 46 °C
